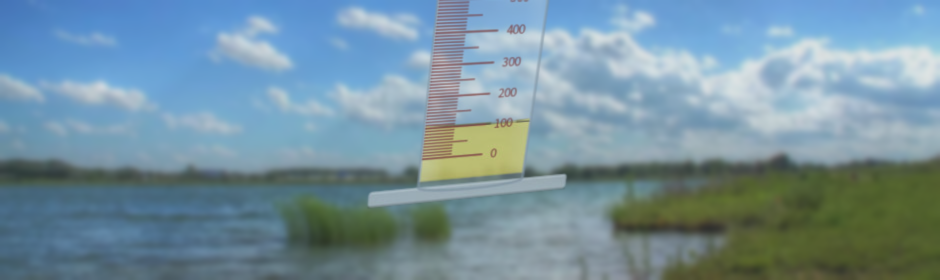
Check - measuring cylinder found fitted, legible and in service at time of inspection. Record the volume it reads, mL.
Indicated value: 100 mL
